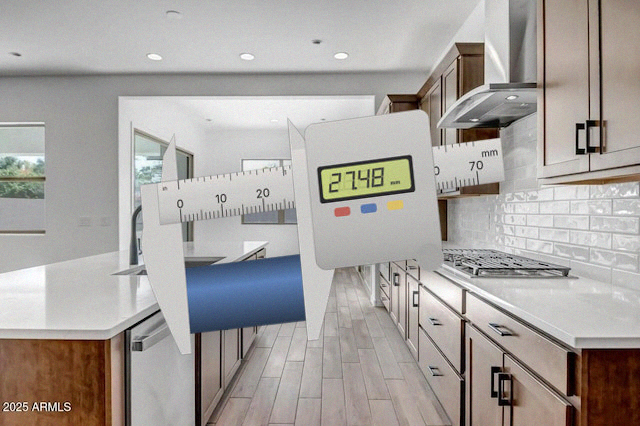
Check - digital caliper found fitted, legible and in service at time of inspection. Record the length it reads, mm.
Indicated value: 27.48 mm
